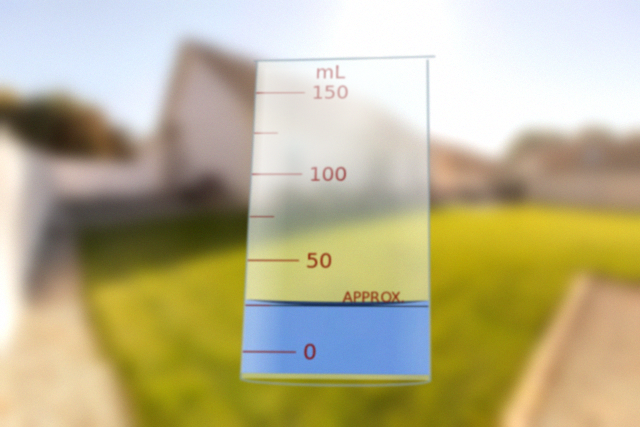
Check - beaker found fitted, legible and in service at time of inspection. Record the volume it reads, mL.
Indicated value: 25 mL
